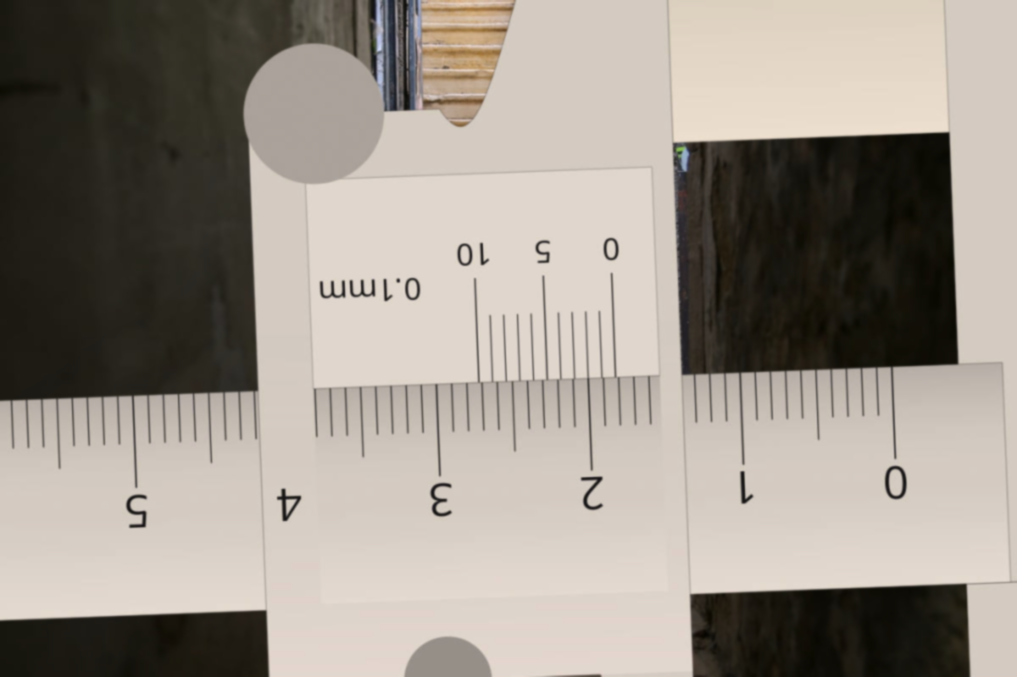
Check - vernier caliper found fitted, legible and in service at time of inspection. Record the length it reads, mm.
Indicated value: 18.2 mm
